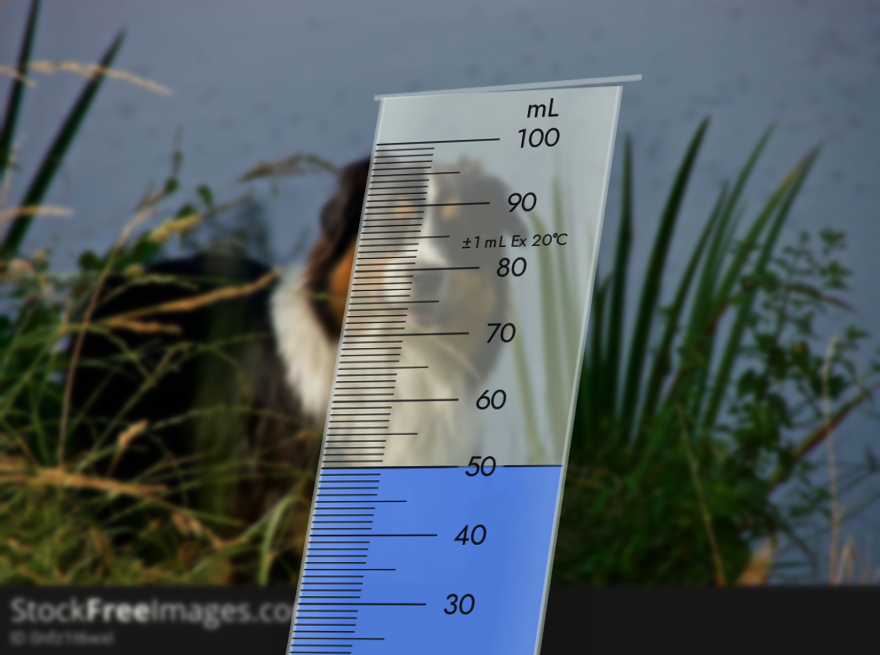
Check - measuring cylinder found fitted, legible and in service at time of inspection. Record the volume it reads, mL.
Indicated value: 50 mL
